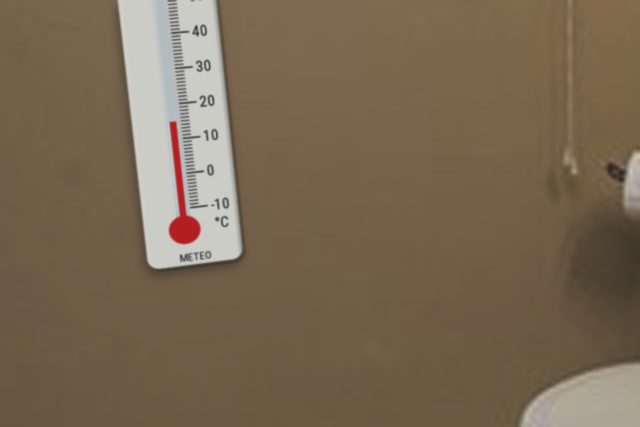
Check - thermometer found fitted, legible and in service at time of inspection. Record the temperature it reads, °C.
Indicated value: 15 °C
